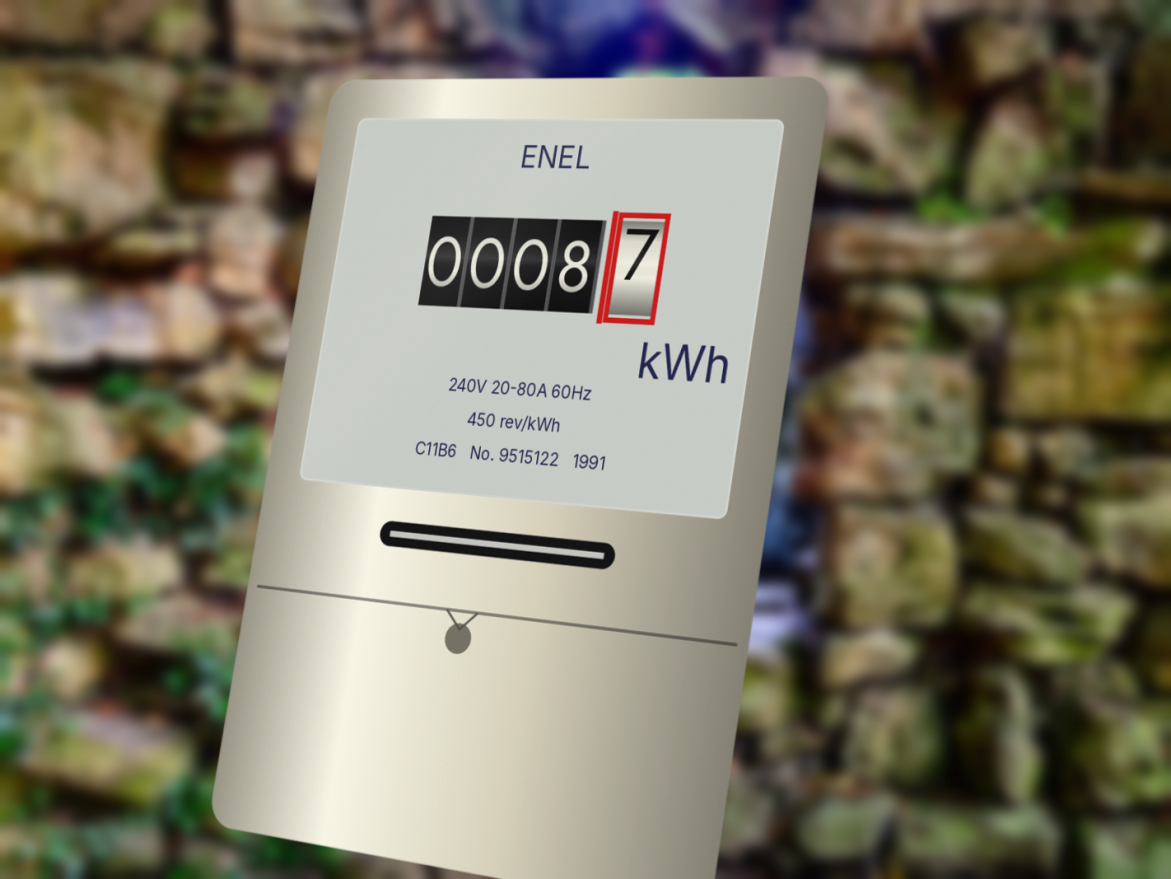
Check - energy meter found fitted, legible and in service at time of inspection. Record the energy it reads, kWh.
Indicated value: 8.7 kWh
